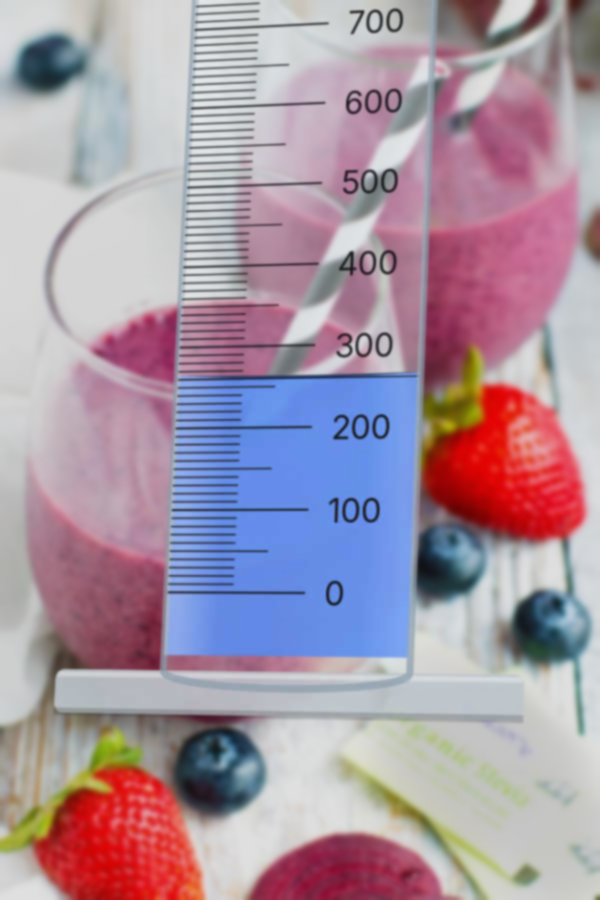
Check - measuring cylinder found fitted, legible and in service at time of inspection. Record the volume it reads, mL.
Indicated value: 260 mL
